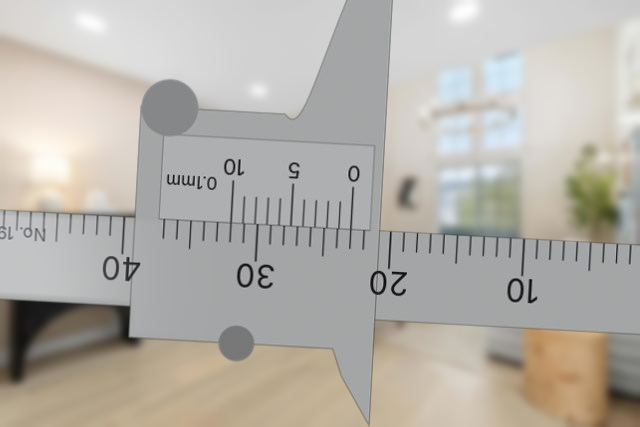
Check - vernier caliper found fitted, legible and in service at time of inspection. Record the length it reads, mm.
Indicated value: 23.0 mm
